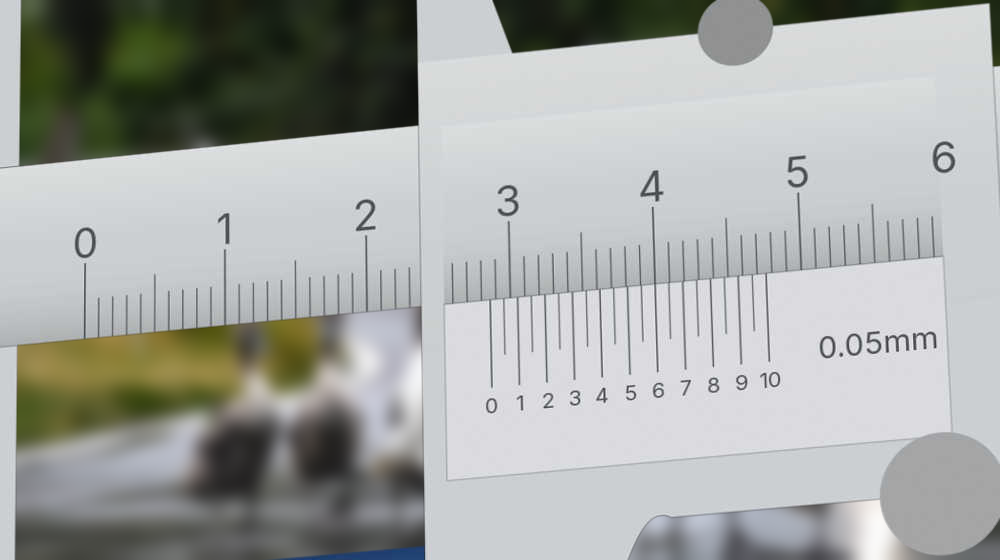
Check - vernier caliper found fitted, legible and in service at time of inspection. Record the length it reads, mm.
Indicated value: 28.6 mm
